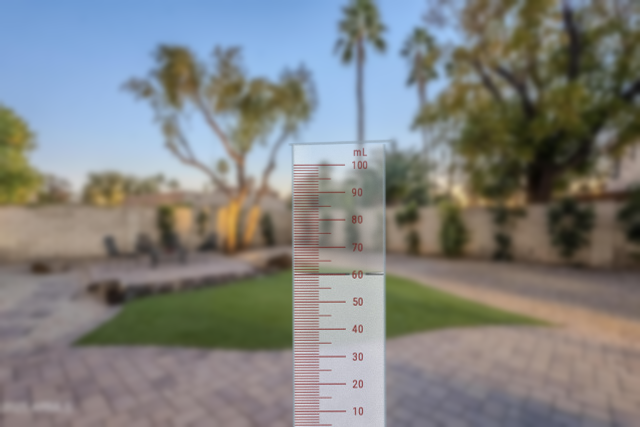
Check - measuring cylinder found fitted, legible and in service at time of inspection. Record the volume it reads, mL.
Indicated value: 60 mL
